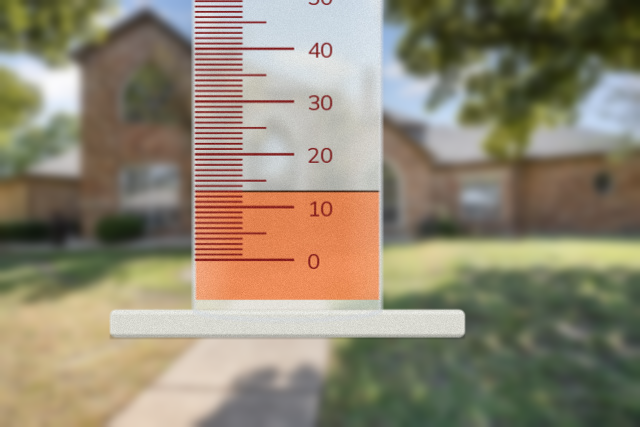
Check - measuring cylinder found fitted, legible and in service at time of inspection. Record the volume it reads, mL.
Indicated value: 13 mL
